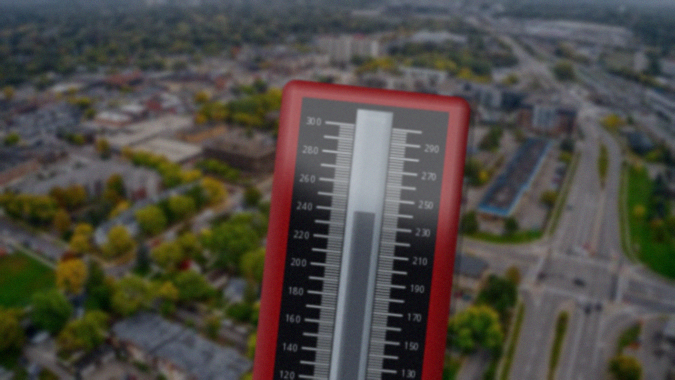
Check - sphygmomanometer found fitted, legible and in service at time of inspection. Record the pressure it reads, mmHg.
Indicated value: 240 mmHg
